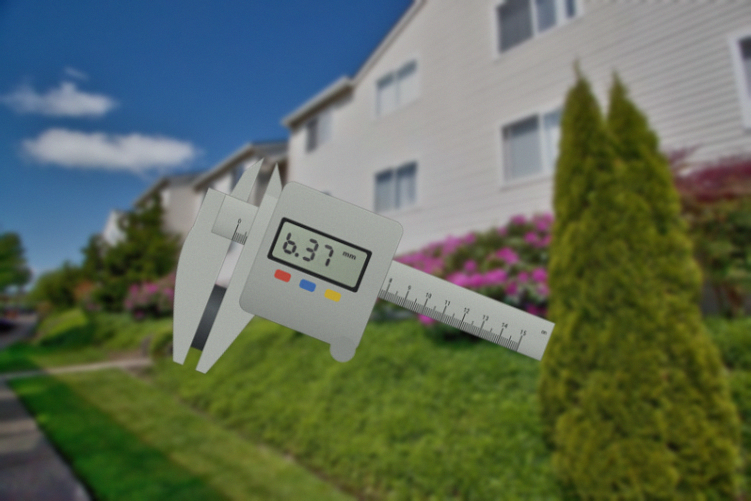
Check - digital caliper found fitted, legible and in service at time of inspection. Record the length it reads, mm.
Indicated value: 6.37 mm
